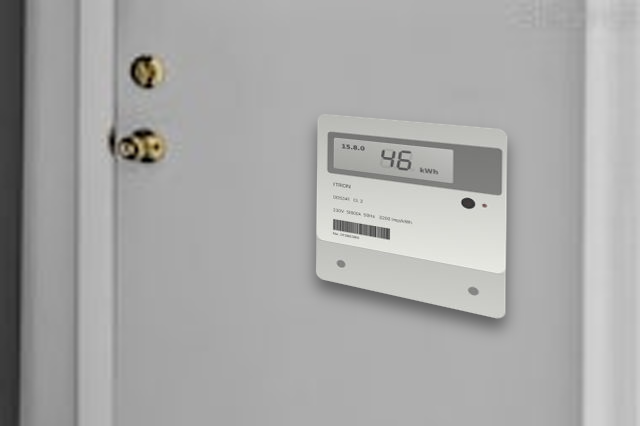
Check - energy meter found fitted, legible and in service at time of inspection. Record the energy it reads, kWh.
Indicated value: 46 kWh
